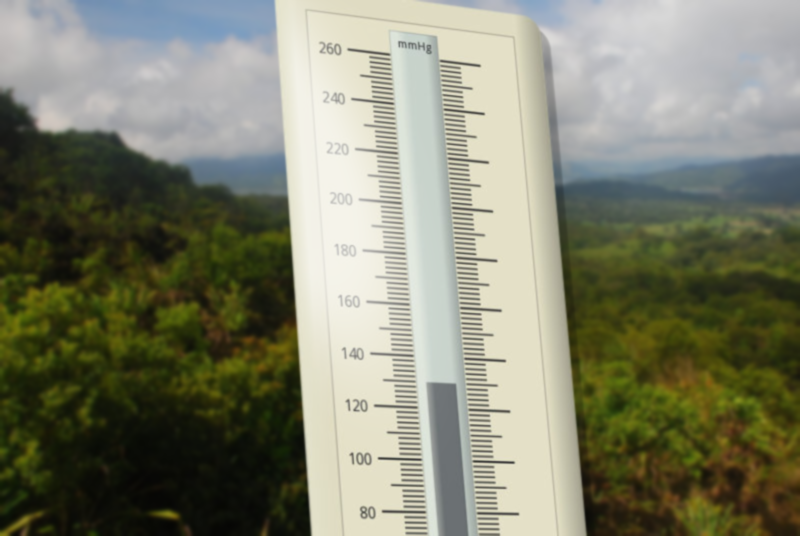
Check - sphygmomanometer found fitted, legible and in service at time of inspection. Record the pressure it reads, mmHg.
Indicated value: 130 mmHg
